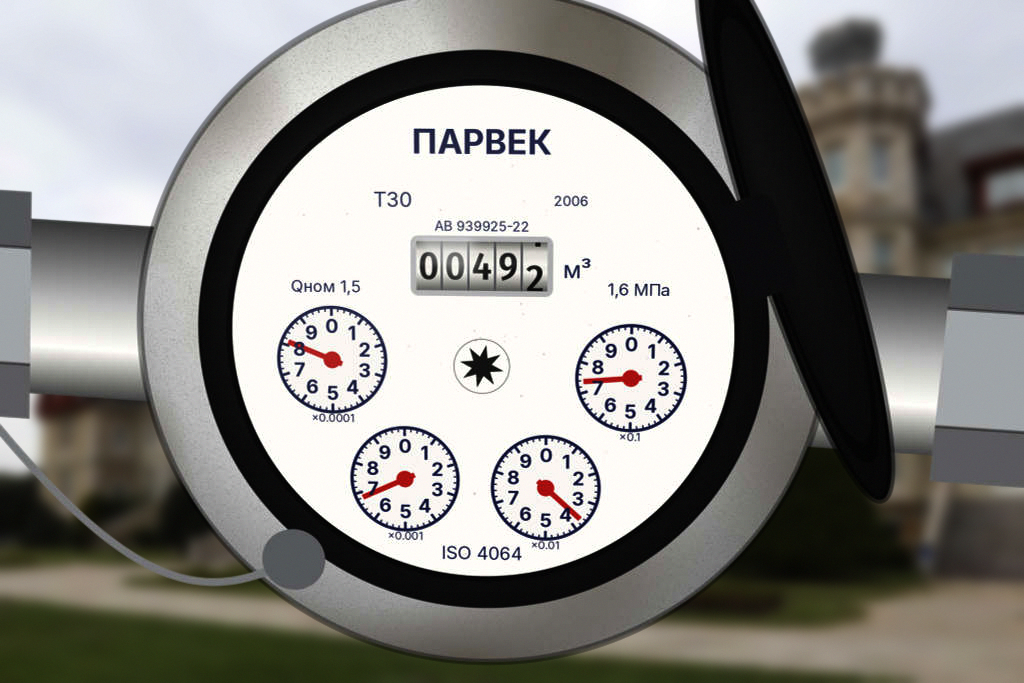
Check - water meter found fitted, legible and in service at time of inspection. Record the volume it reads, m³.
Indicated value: 491.7368 m³
